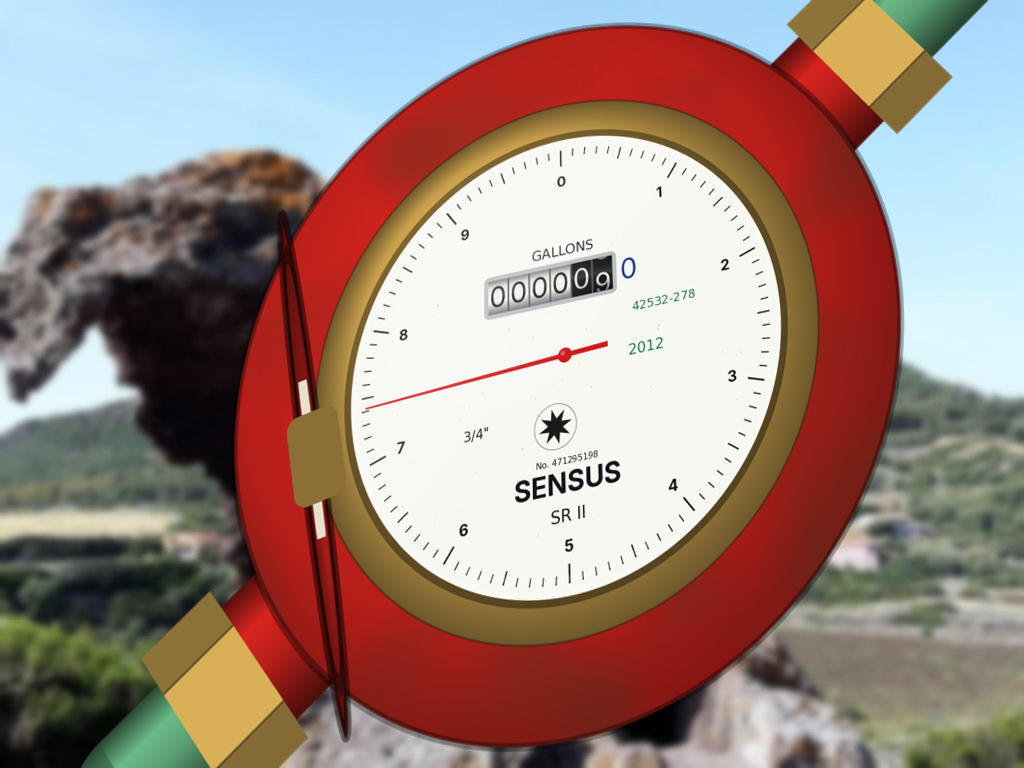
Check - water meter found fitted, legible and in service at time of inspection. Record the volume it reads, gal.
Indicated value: 87.4 gal
